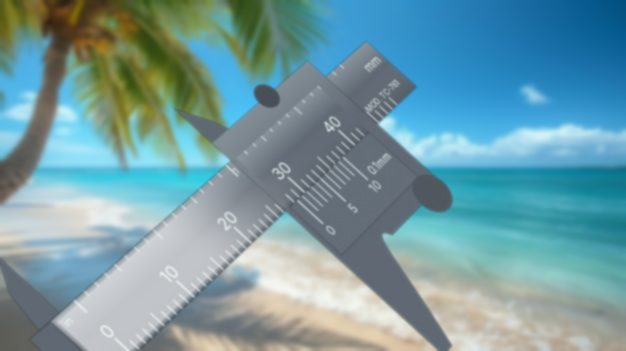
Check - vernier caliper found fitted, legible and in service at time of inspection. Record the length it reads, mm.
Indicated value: 28.5 mm
